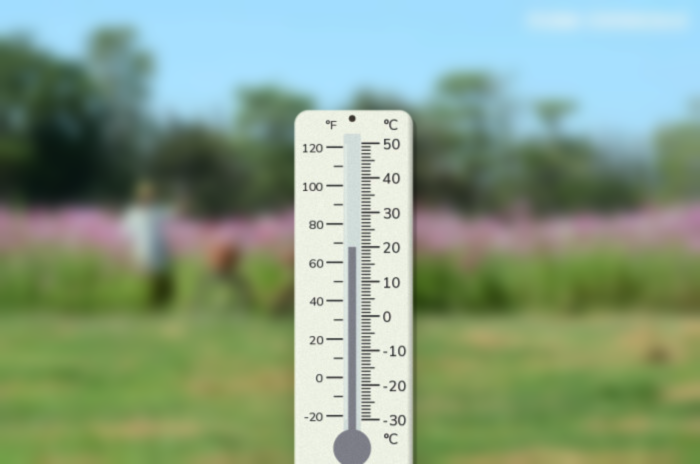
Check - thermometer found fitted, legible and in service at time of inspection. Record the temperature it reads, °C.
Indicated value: 20 °C
